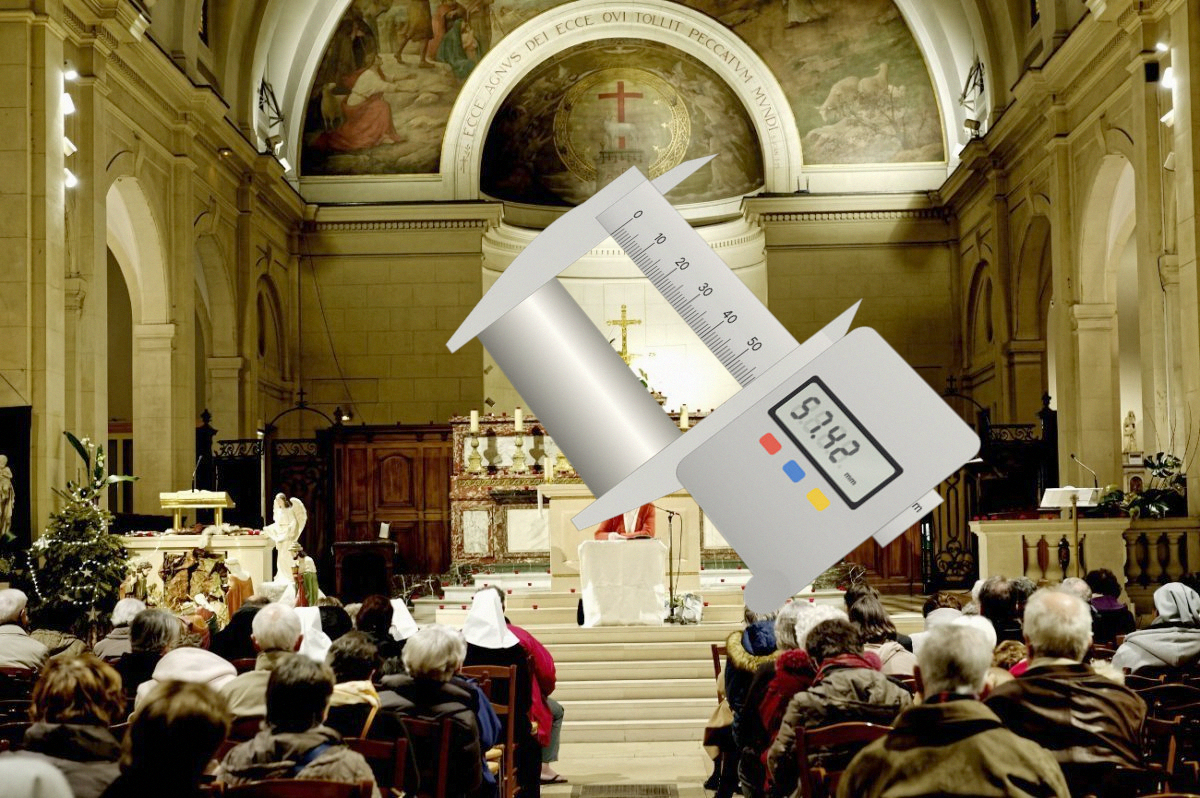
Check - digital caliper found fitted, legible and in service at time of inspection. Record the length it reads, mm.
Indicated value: 57.42 mm
